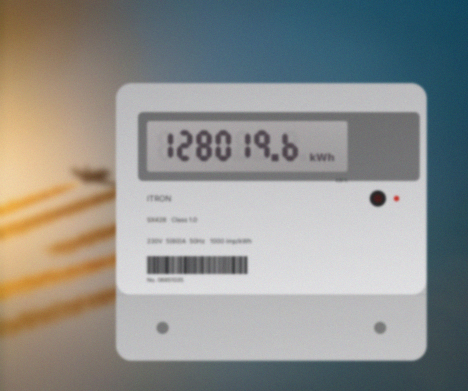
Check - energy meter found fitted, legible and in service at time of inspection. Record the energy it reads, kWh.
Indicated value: 128019.6 kWh
